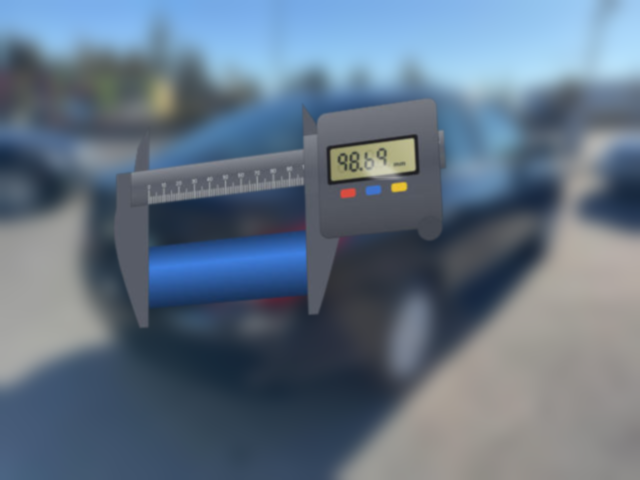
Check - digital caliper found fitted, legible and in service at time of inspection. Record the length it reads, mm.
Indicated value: 98.69 mm
